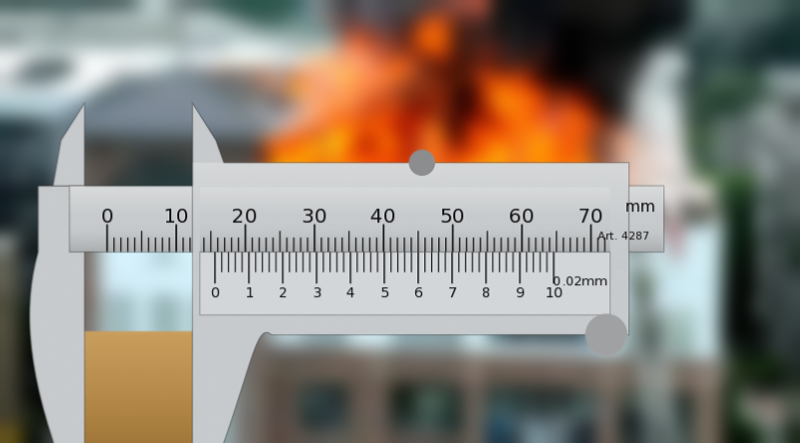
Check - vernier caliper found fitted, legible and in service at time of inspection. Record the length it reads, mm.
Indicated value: 15.6 mm
